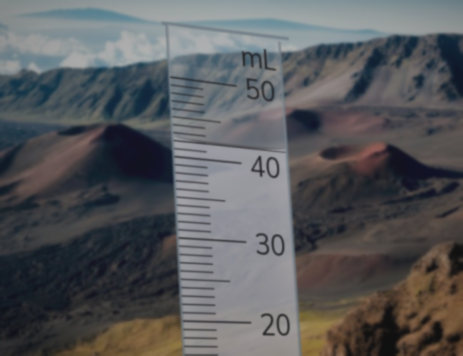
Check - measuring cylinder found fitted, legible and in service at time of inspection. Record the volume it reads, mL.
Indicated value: 42 mL
